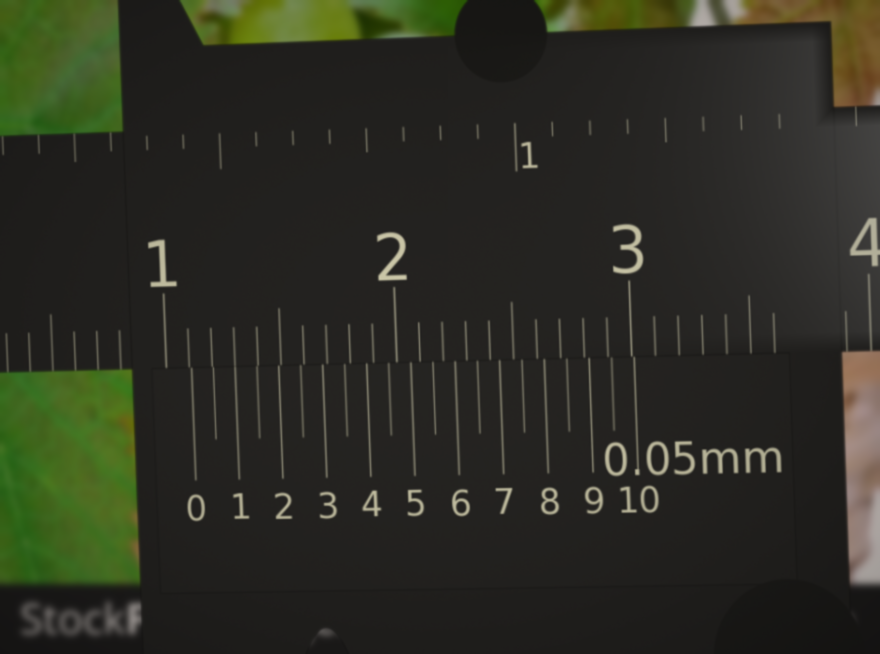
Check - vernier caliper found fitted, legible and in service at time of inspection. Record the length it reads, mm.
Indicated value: 11.1 mm
